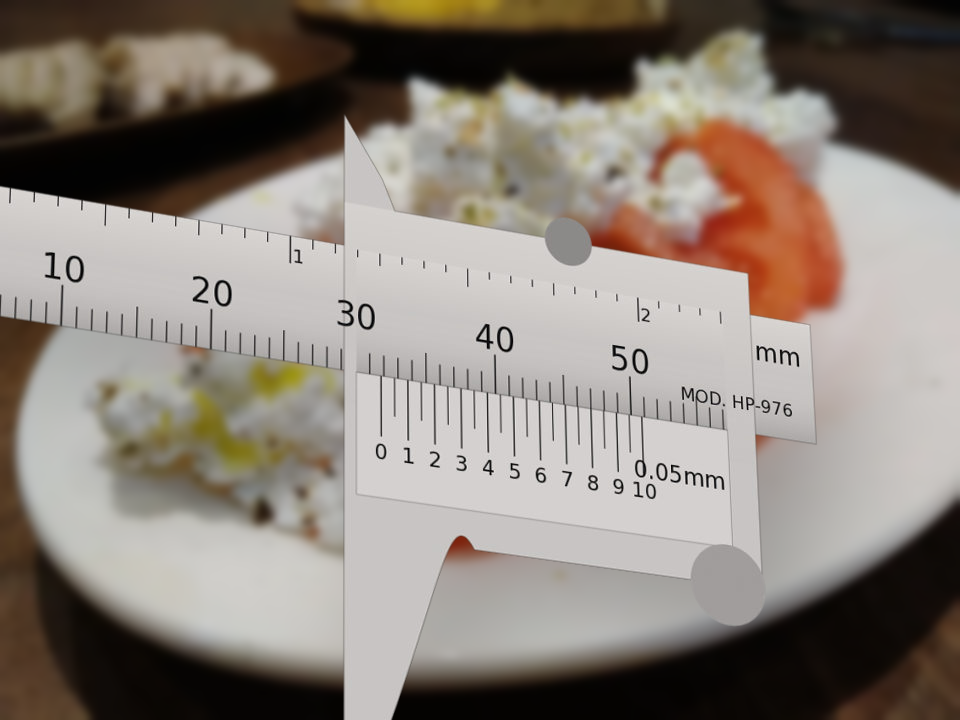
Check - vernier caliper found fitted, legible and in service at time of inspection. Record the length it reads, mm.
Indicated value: 31.8 mm
